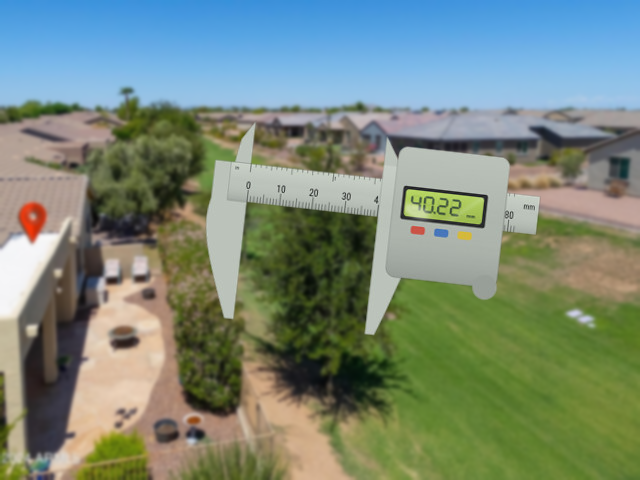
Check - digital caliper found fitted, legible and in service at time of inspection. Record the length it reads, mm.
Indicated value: 40.22 mm
